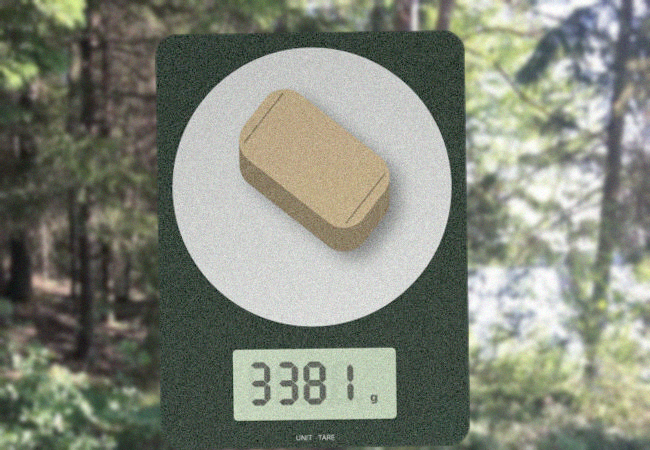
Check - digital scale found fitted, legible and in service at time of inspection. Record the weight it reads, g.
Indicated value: 3381 g
